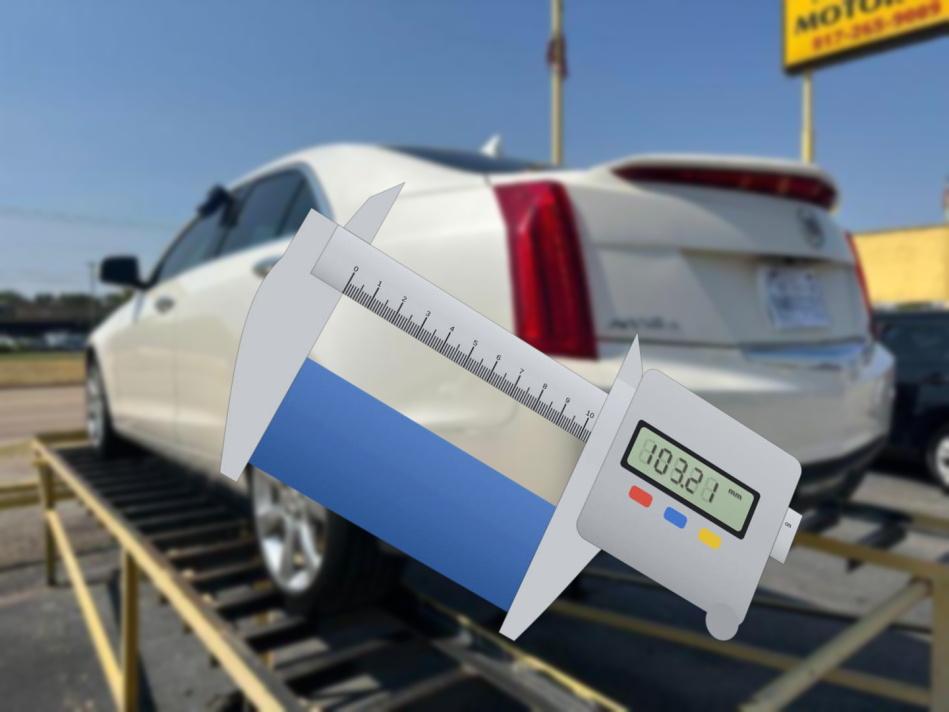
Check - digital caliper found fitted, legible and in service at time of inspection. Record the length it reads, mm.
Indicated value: 103.21 mm
